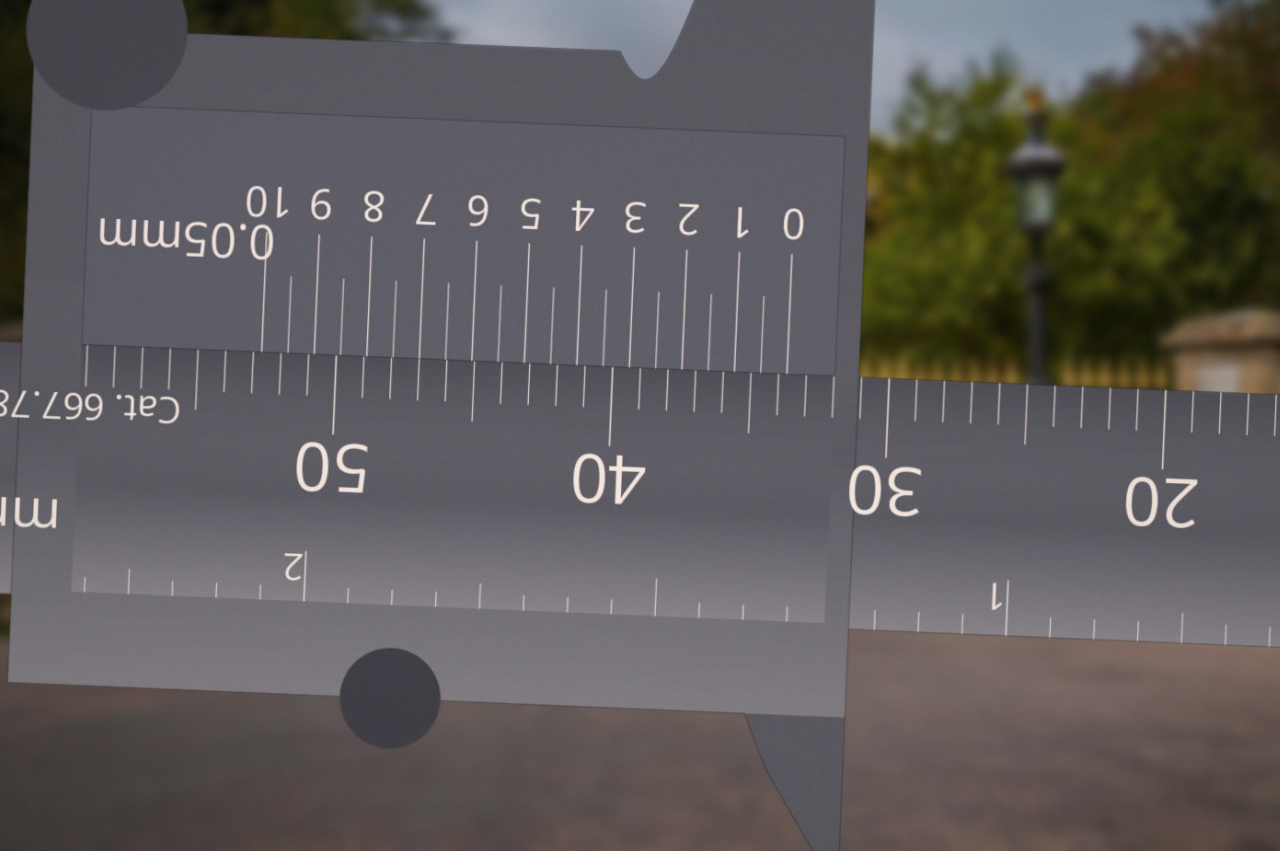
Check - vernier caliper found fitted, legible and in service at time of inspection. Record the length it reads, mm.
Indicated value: 33.70 mm
